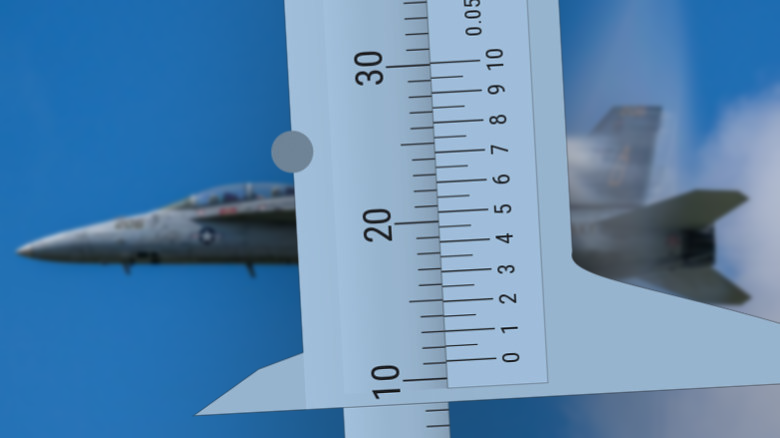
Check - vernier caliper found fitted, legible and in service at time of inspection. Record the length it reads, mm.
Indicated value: 11.1 mm
